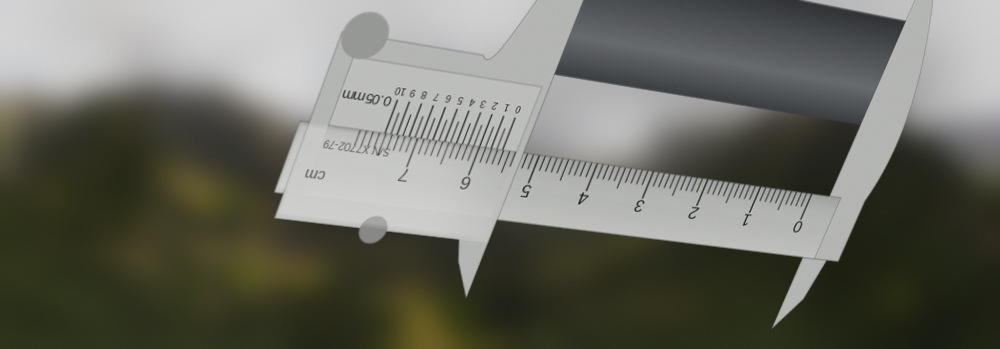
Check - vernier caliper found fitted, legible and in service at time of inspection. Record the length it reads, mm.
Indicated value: 56.2 mm
